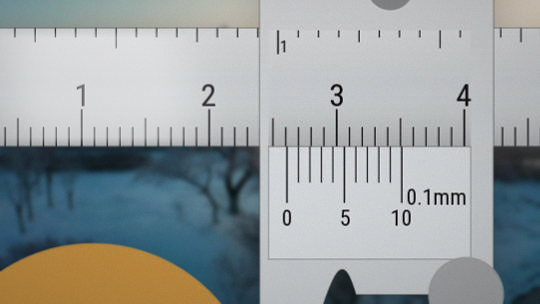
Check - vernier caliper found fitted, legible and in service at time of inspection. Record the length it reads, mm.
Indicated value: 26.1 mm
